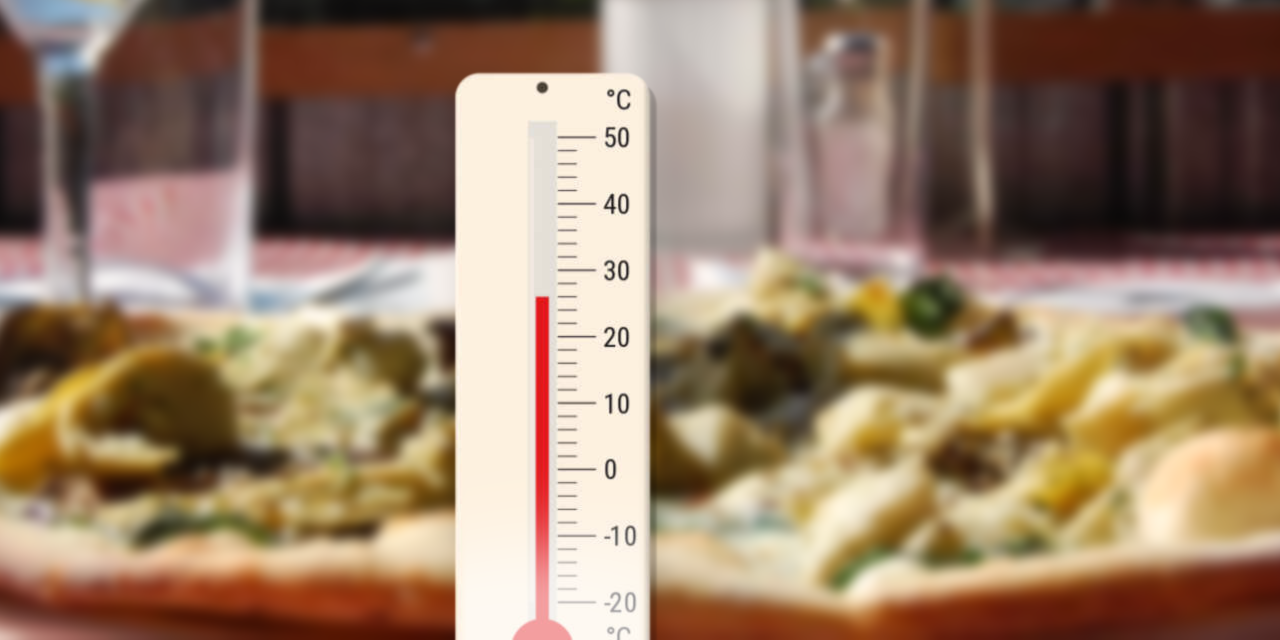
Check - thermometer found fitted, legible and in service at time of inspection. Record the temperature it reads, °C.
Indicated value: 26 °C
